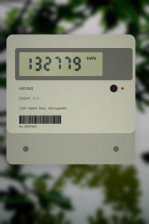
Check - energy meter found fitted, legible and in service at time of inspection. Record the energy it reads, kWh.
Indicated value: 132779 kWh
